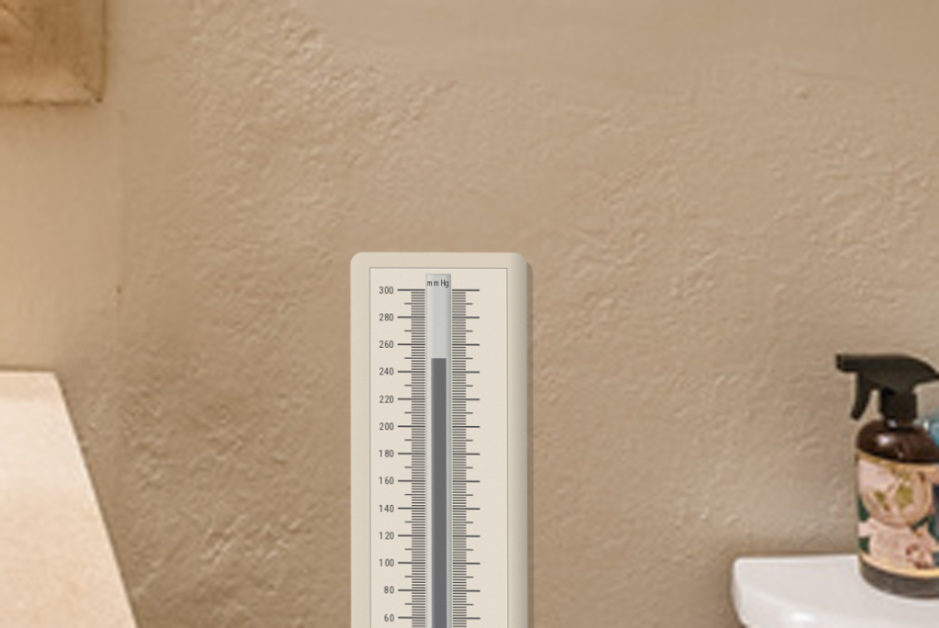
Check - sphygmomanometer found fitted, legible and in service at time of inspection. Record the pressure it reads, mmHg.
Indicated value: 250 mmHg
